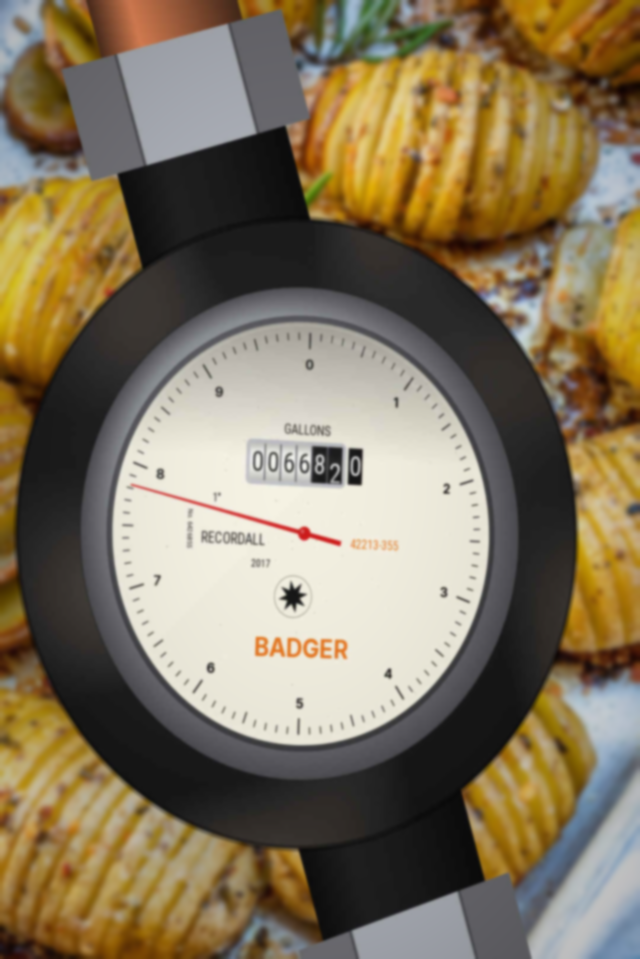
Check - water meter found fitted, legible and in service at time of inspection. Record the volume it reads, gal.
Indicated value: 66817.8 gal
